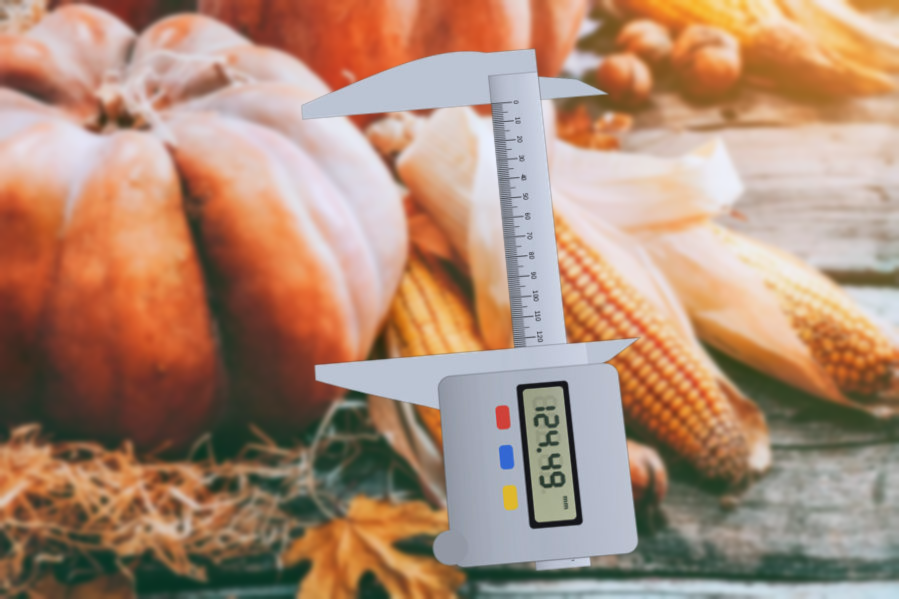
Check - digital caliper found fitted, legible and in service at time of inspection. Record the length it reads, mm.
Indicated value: 124.49 mm
